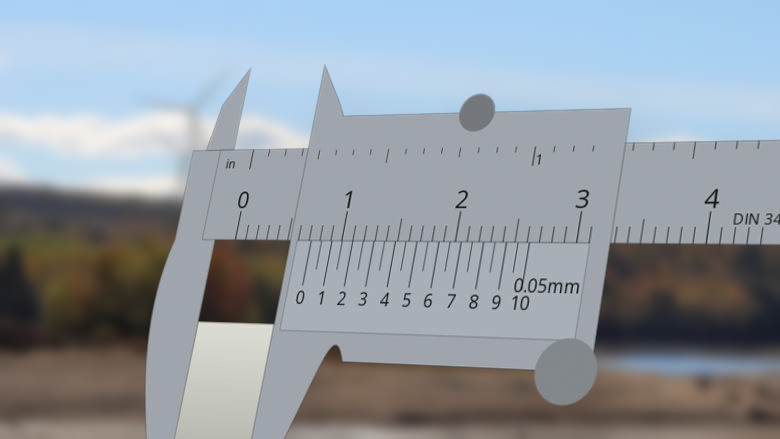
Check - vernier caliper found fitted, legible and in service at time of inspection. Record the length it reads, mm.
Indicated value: 7.2 mm
